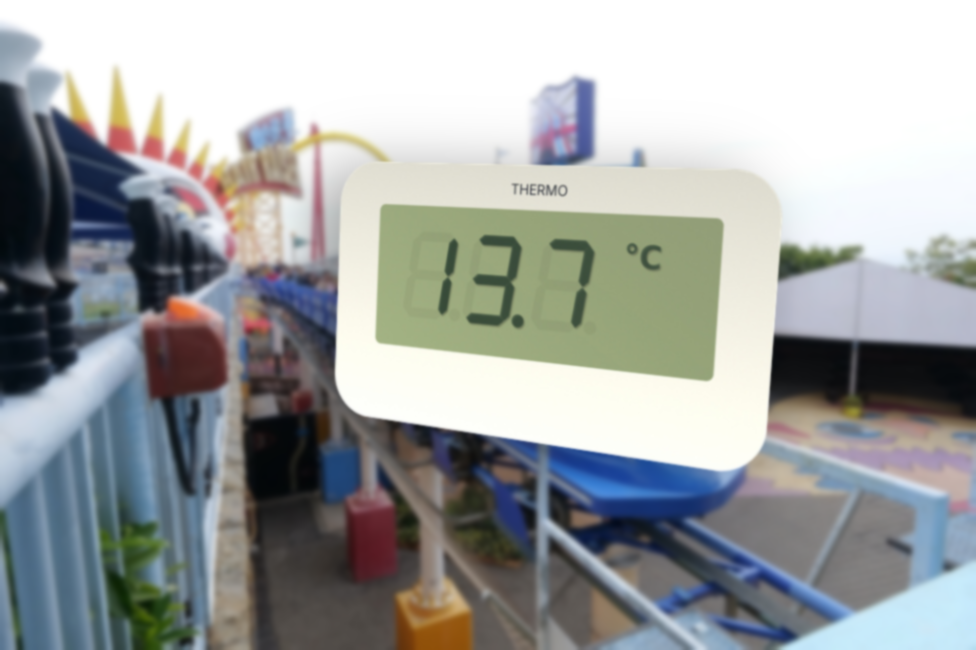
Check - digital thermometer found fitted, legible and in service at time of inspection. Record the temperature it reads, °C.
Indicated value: 13.7 °C
